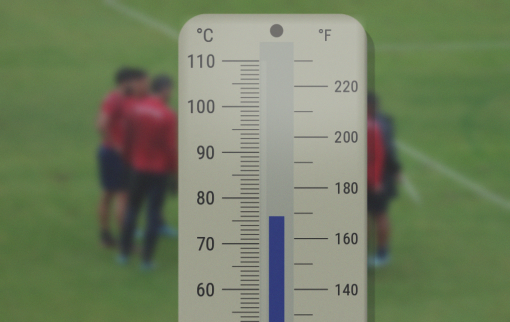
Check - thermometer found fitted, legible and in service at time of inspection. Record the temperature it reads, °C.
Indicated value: 76 °C
